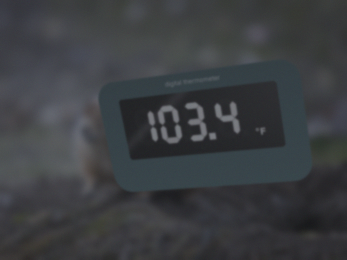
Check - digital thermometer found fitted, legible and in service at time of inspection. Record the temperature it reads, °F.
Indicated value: 103.4 °F
